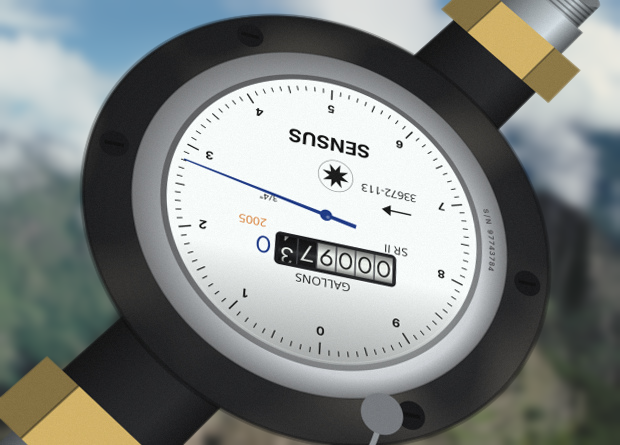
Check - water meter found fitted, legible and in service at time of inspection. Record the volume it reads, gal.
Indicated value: 9732.8 gal
